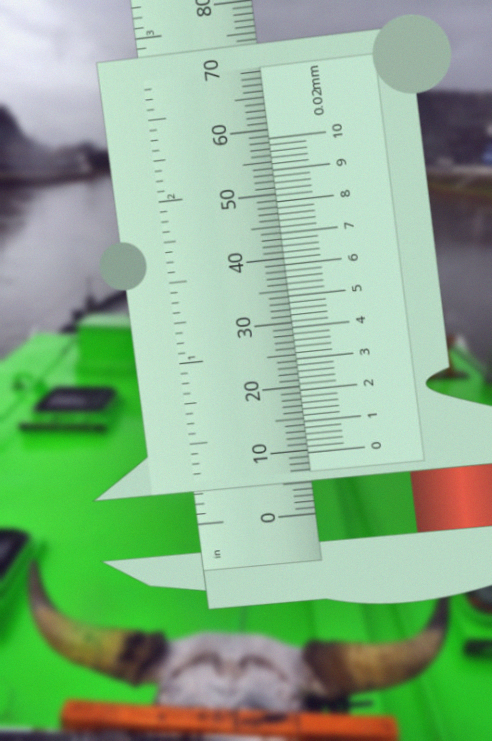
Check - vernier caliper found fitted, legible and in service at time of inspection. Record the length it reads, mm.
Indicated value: 9.6 mm
